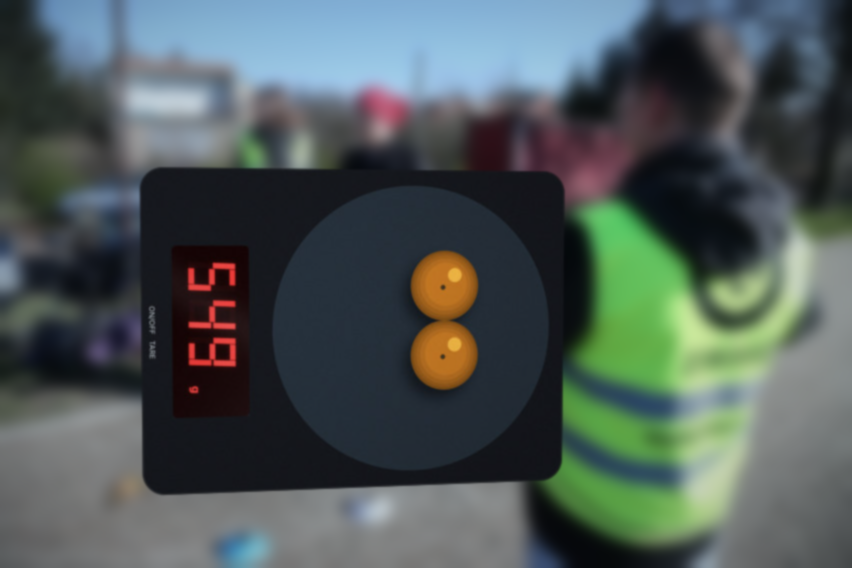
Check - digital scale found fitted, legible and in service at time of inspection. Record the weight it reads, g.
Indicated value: 549 g
